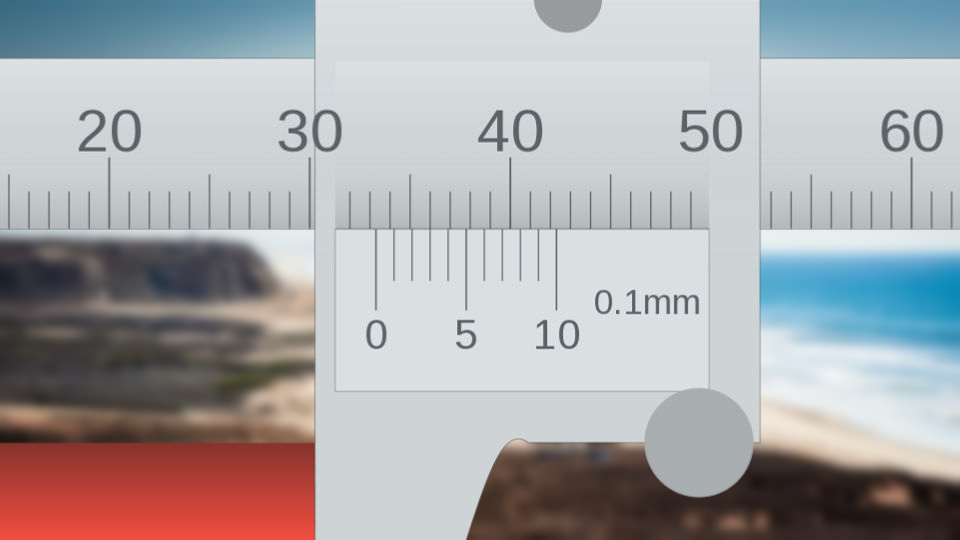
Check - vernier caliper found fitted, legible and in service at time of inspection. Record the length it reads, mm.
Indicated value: 33.3 mm
